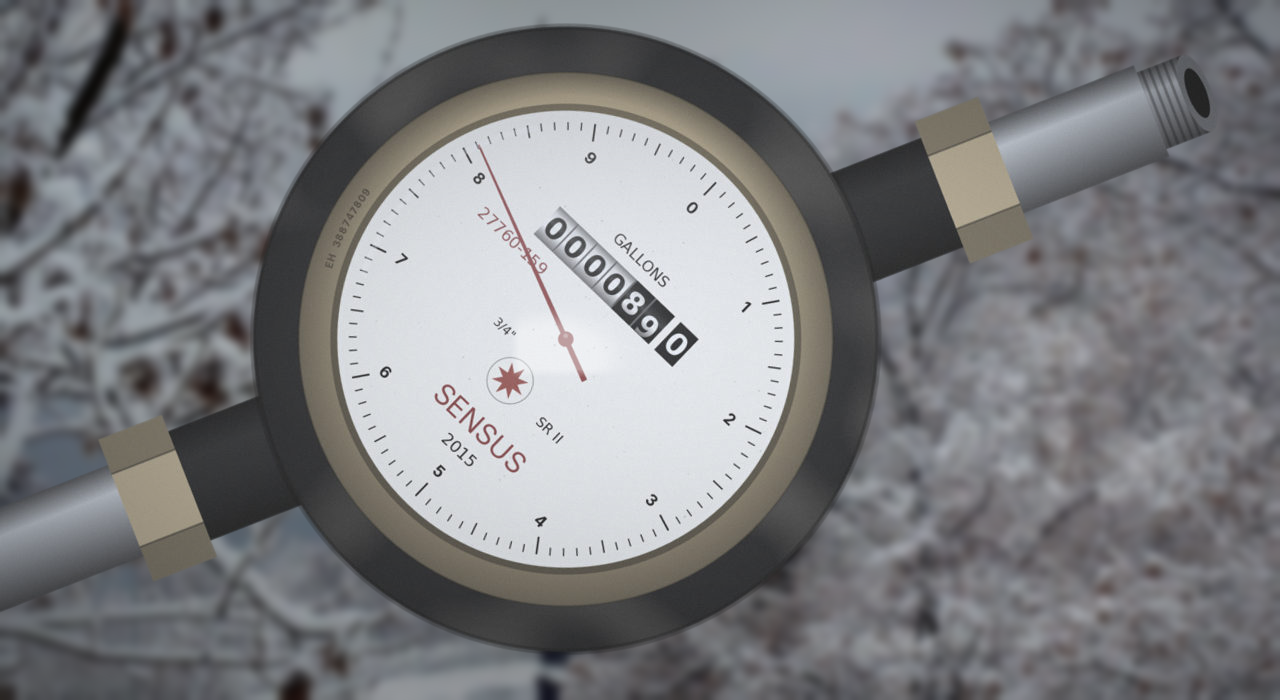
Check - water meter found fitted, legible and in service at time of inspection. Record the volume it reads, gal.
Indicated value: 888.1 gal
